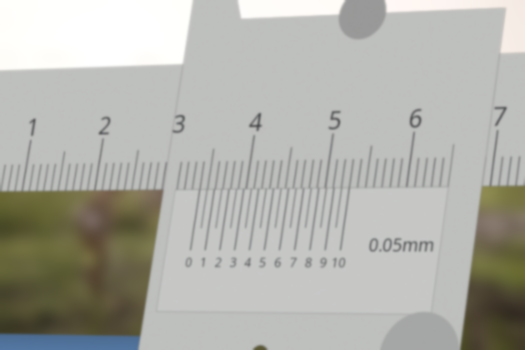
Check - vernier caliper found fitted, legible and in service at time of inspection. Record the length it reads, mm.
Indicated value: 34.0 mm
